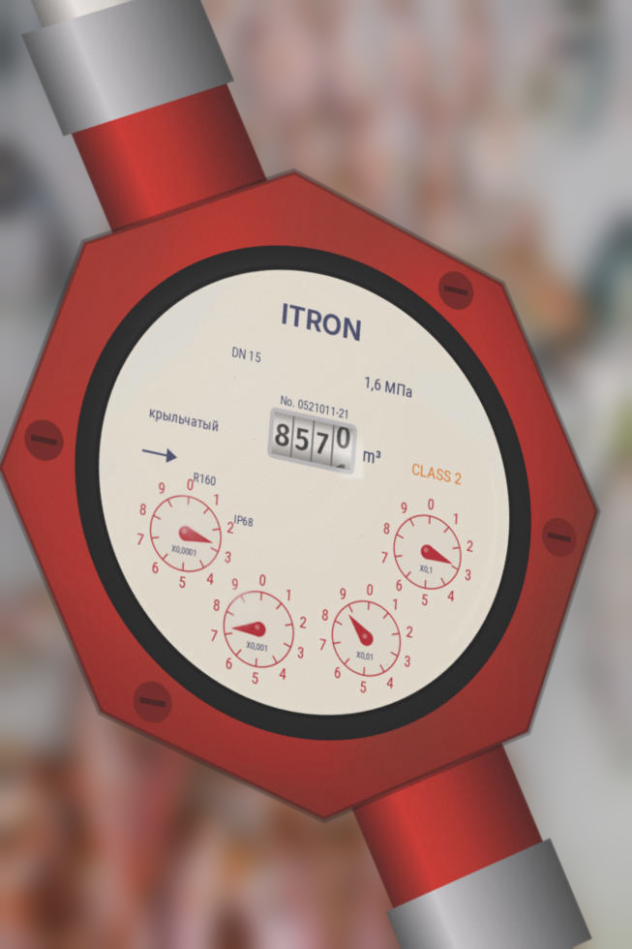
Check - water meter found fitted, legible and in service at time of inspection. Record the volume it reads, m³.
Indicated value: 8570.2872 m³
